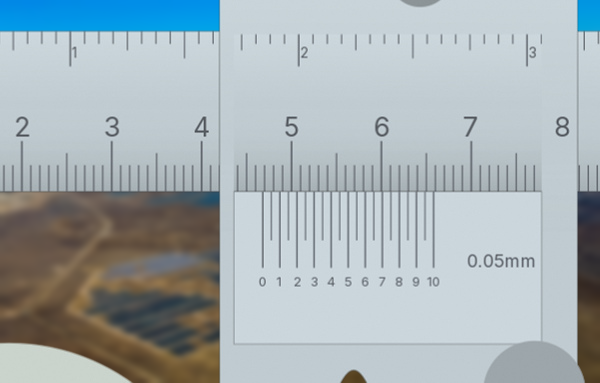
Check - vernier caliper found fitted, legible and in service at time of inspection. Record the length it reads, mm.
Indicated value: 46.8 mm
